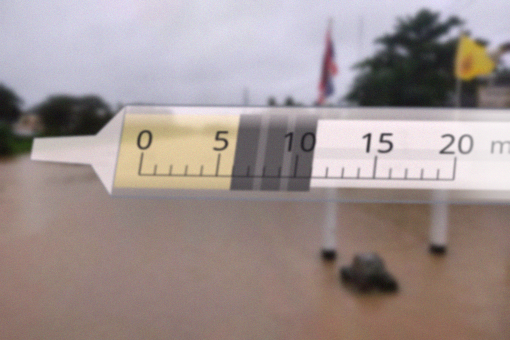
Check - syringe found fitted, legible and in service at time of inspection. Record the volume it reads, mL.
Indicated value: 6 mL
